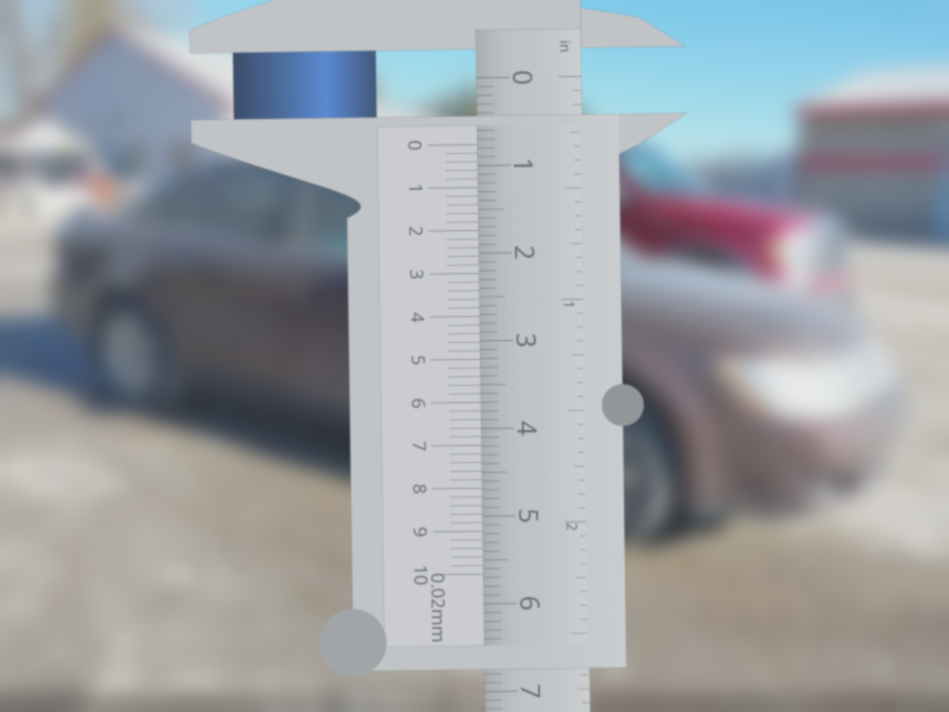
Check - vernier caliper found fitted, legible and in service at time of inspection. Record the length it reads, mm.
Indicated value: 7.6 mm
